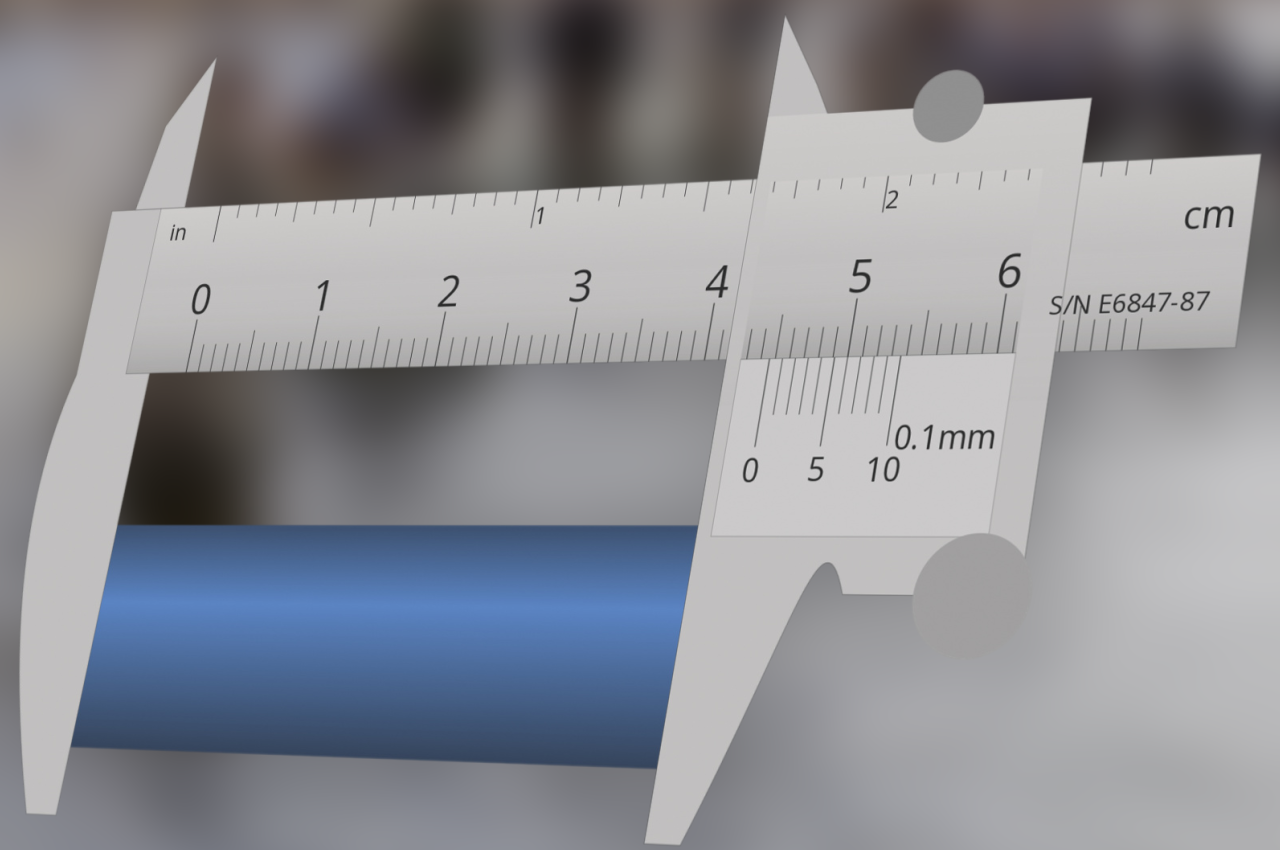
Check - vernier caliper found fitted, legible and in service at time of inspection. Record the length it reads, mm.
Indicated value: 44.6 mm
